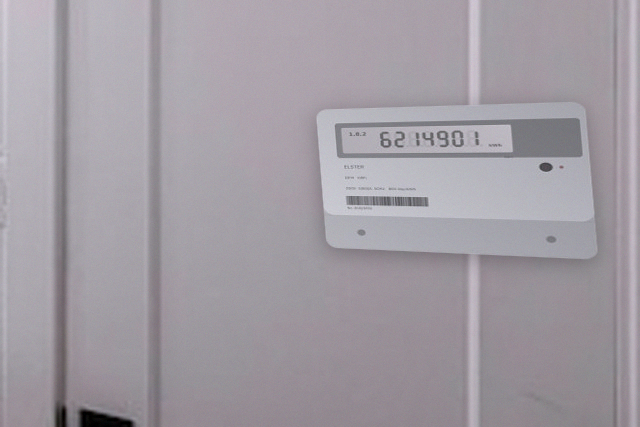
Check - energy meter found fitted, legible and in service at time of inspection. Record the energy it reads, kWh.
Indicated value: 6214901 kWh
